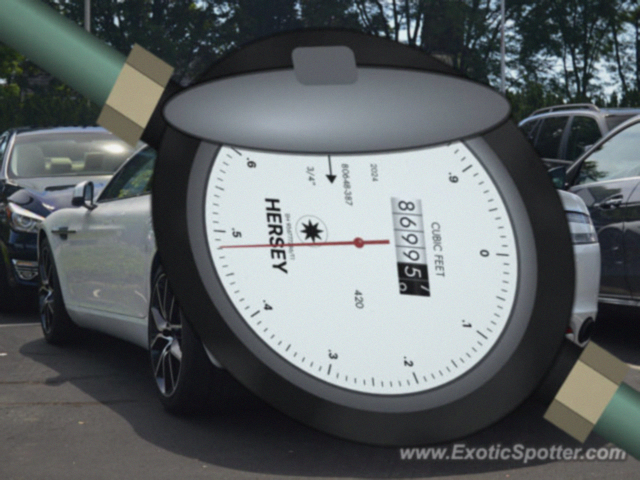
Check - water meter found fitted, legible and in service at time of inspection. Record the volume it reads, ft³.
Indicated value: 869957.48 ft³
